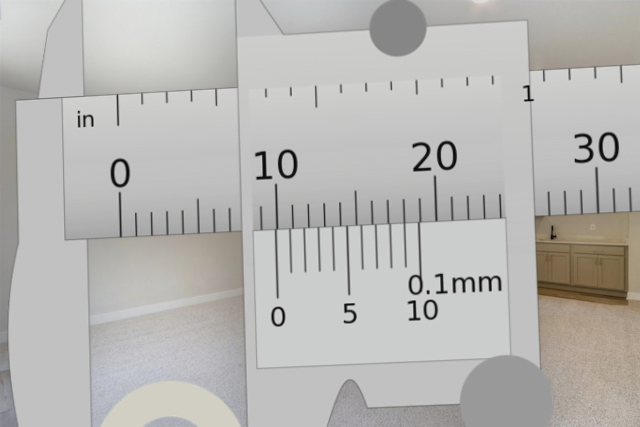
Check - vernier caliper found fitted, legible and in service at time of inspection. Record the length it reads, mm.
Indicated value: 9.9 mm
